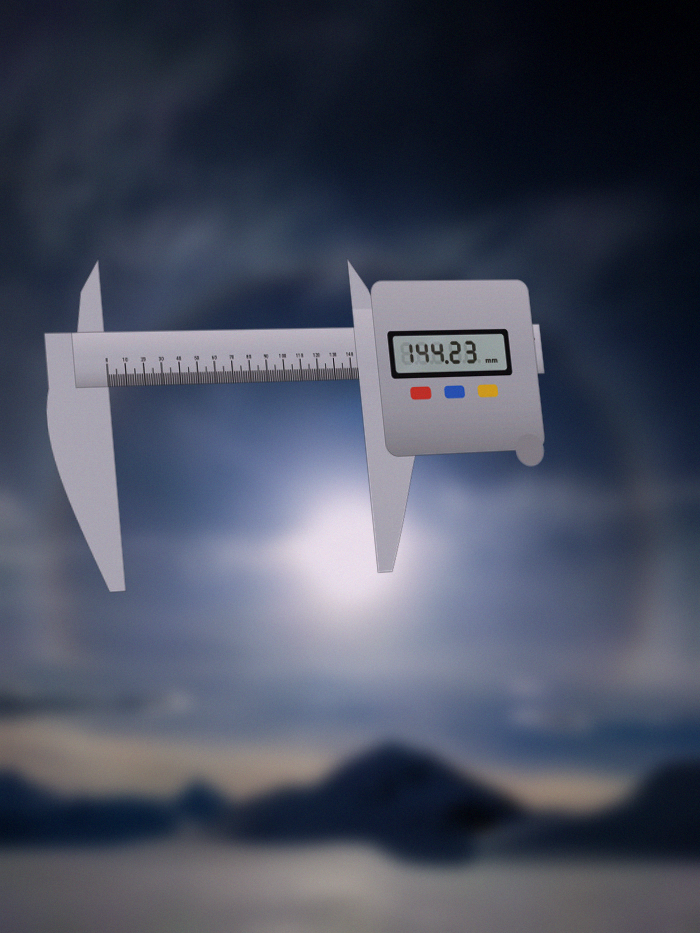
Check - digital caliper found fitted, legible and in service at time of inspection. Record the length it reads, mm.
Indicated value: 144.23 mm
